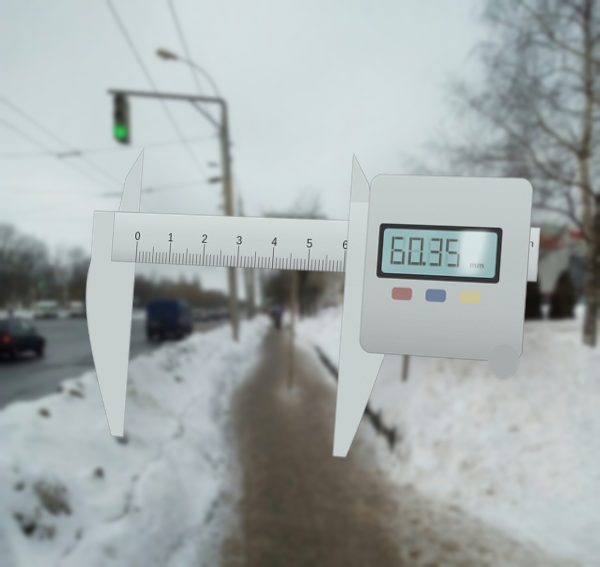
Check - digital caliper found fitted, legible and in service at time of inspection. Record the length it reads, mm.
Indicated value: 60.35 mm
